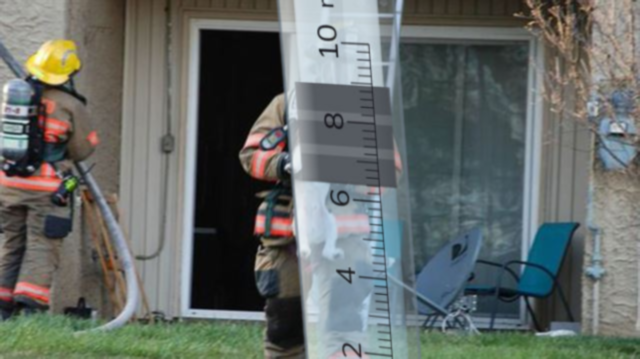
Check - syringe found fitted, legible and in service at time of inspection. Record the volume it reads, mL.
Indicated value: 6.4 mL
